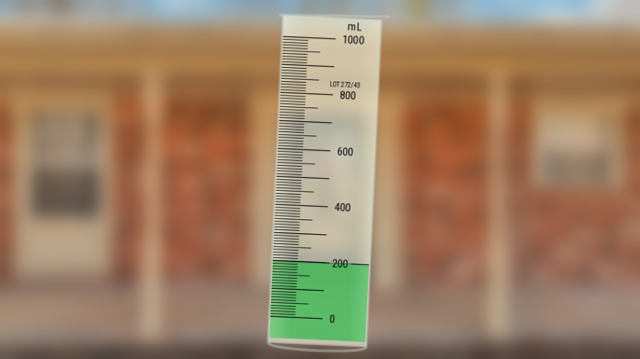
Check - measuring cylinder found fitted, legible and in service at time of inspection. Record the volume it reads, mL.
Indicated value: 200 mL
